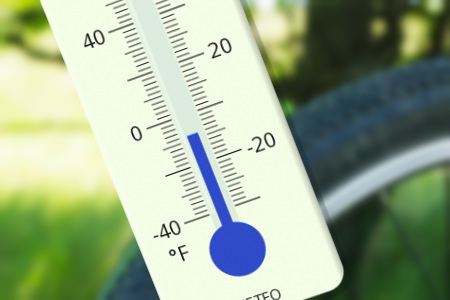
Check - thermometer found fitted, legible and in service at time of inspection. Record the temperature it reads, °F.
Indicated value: -8 °F
